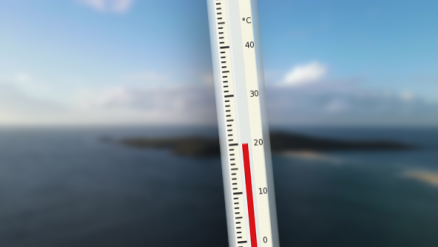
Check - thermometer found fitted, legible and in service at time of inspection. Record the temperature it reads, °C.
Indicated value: 20 °C
